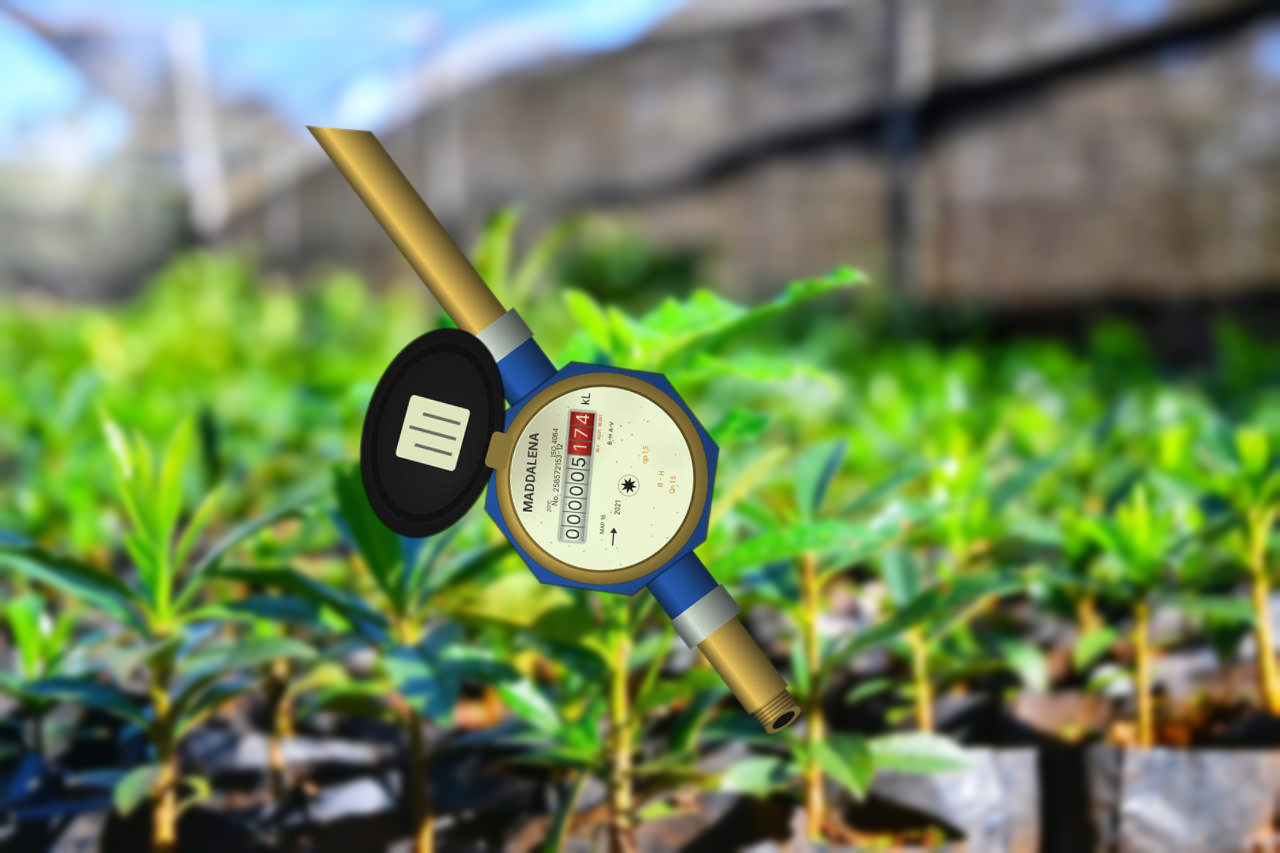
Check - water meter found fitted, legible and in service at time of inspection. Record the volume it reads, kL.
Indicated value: 5.174 kL
